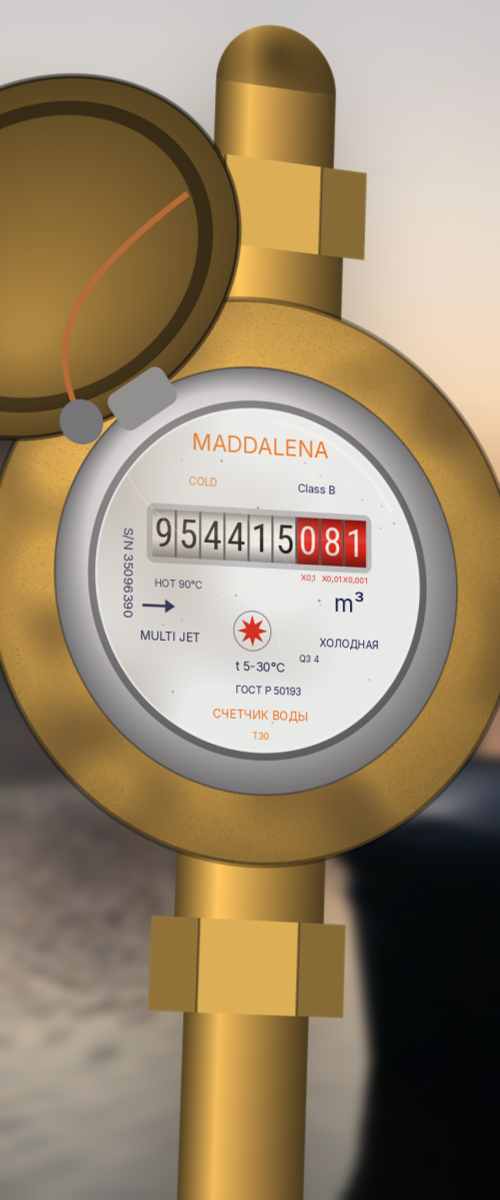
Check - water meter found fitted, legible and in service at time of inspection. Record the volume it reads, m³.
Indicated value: 954415.081 m³
